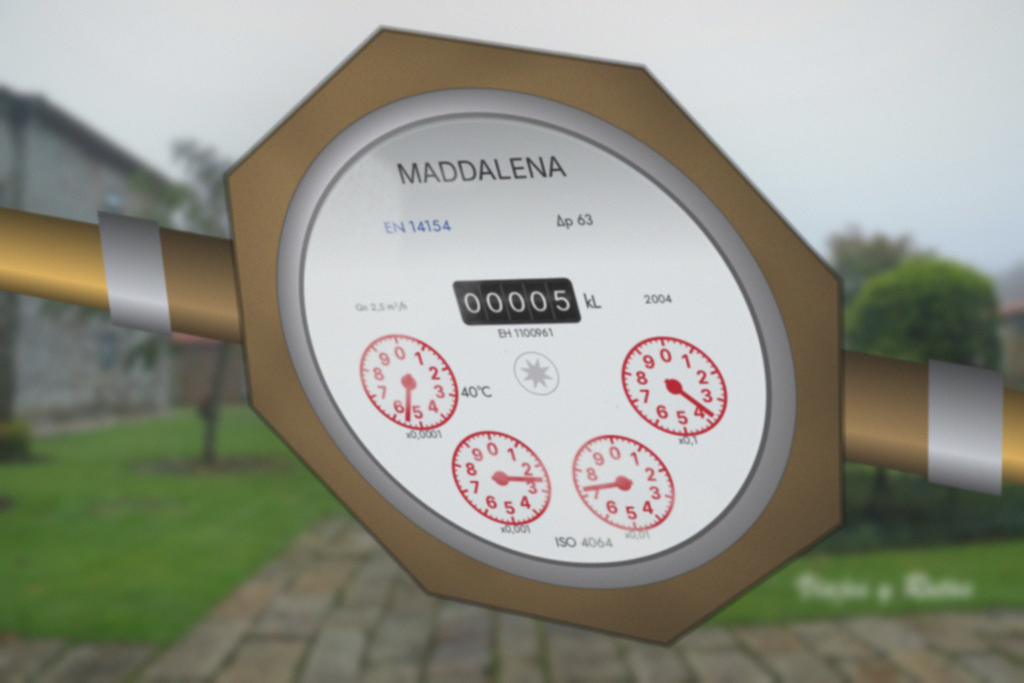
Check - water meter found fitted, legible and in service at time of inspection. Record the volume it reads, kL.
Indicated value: 5.3725 kL
